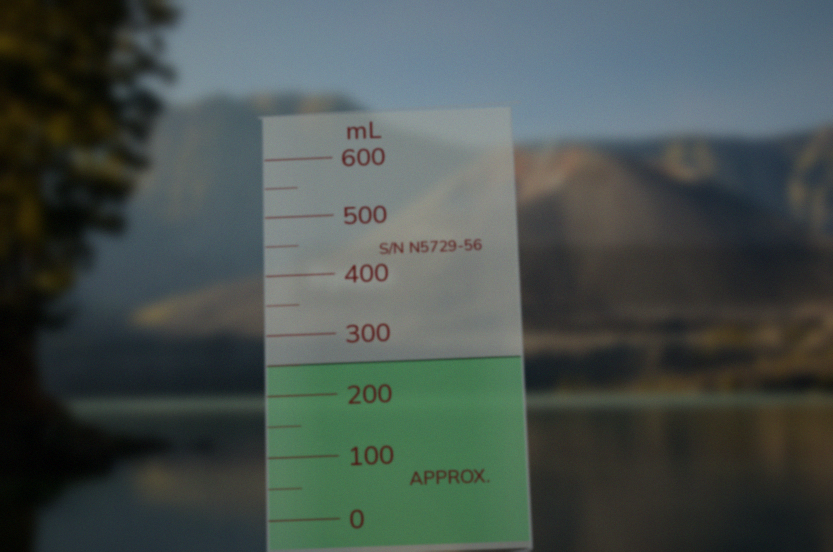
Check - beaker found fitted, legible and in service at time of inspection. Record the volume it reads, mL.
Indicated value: 250 mL
